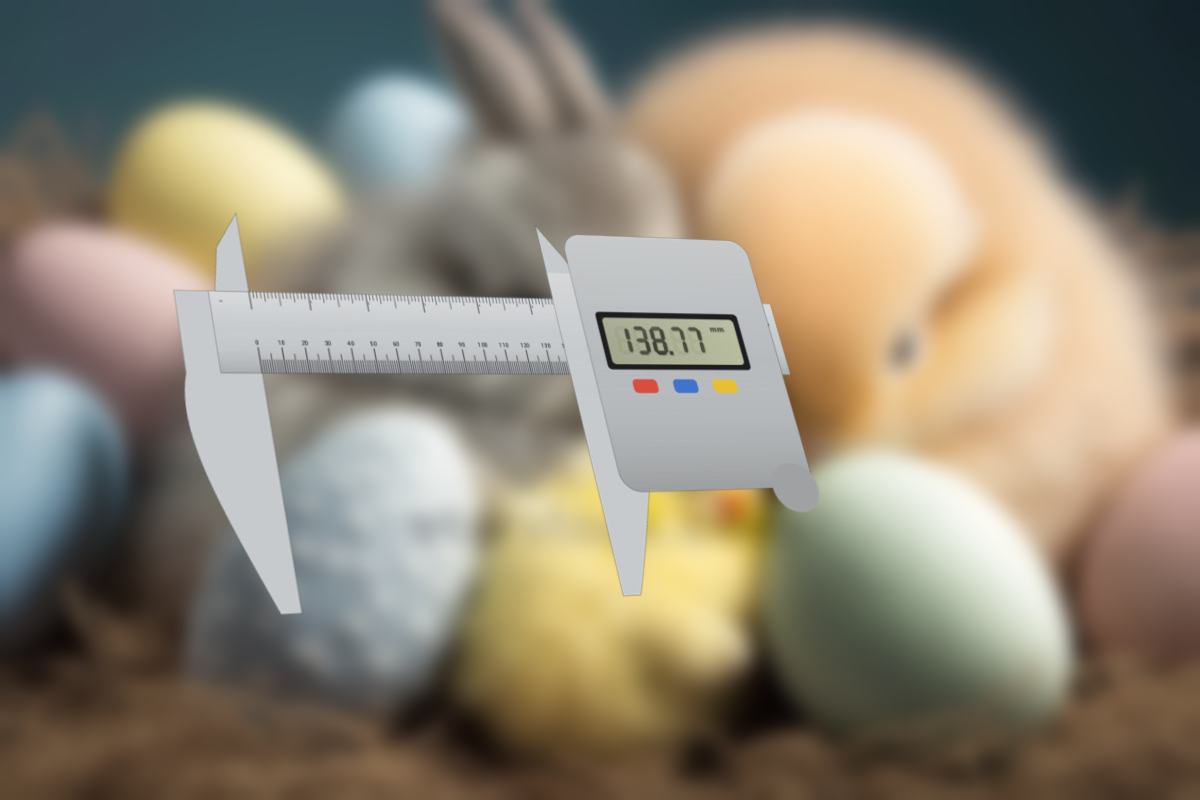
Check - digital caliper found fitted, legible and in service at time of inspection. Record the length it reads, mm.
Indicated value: 138.77 mm
